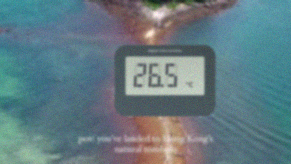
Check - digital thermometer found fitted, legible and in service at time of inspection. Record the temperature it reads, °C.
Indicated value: 26.5 °C
